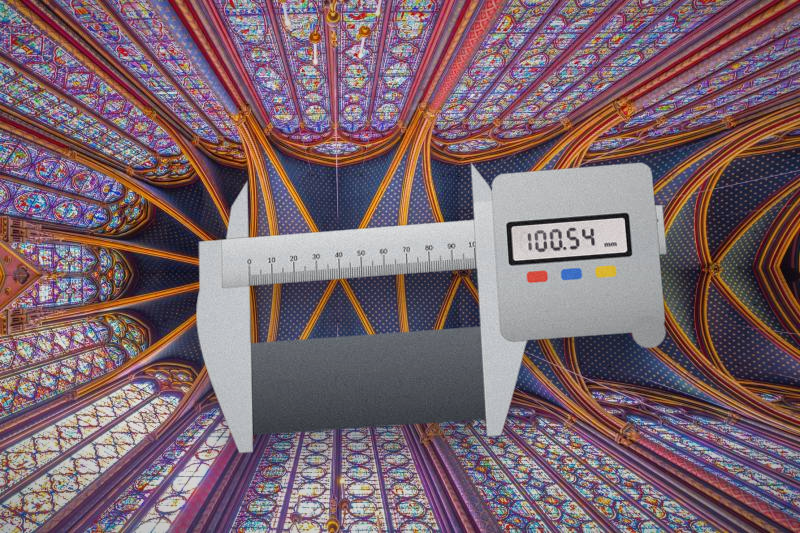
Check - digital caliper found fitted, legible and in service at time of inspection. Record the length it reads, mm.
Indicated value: 100.54 mm
